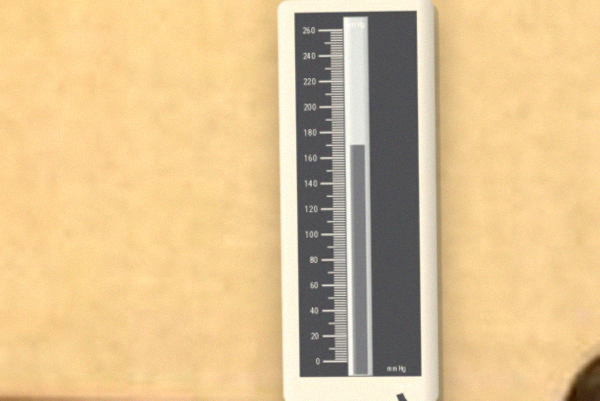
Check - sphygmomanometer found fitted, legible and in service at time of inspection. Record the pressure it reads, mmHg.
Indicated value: 170 mmHg
